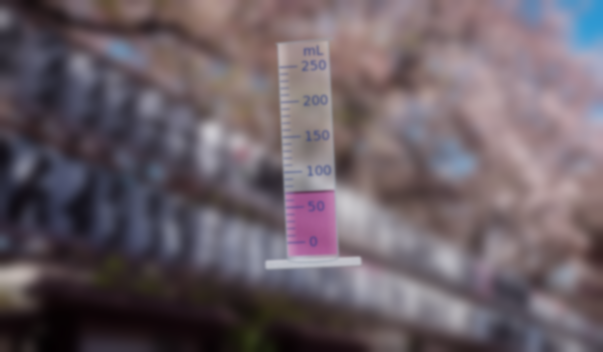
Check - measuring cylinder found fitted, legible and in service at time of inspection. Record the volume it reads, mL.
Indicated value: 70 mL
